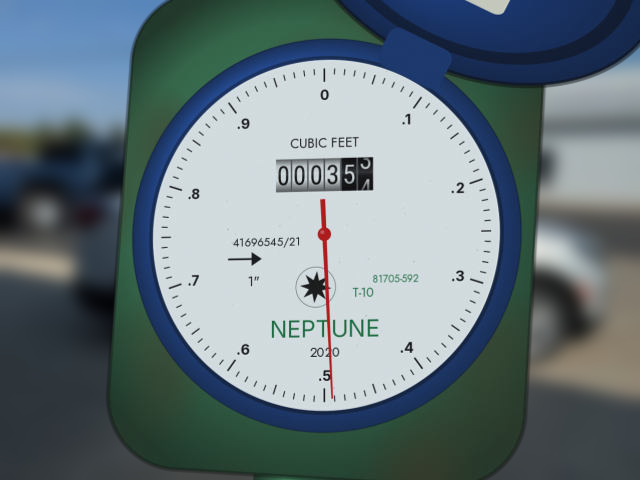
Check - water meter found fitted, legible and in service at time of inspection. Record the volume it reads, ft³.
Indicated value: 353.49 ft³
